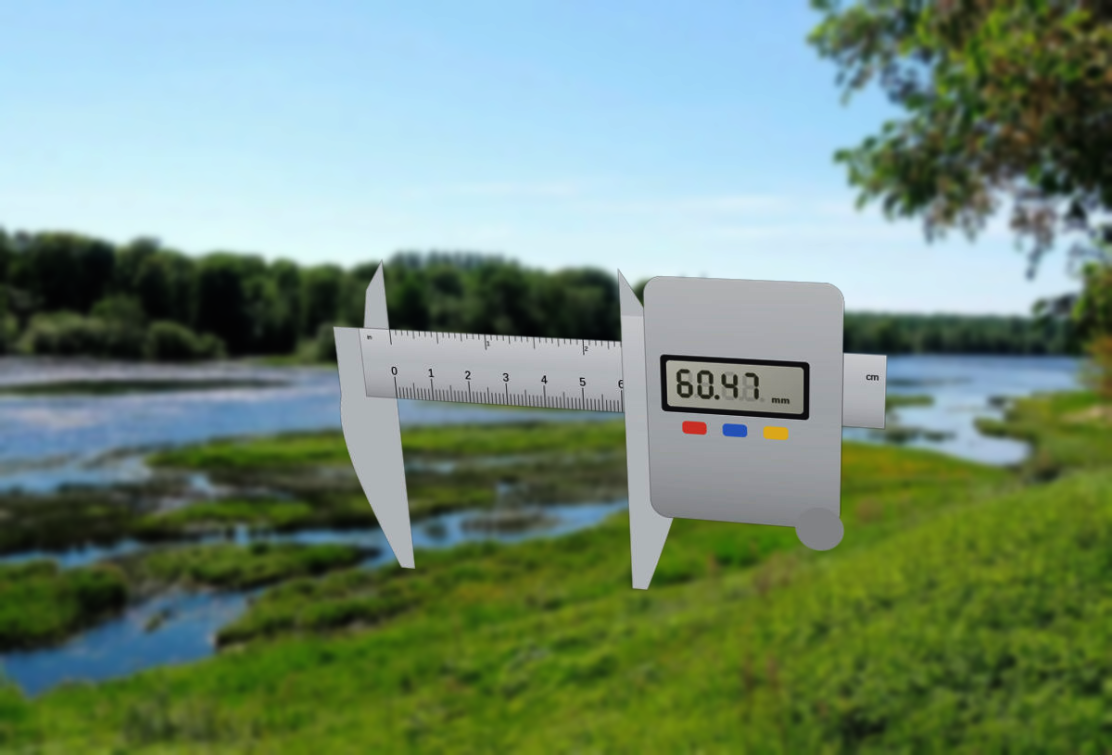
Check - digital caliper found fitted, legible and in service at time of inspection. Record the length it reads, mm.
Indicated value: 60.47 mm
